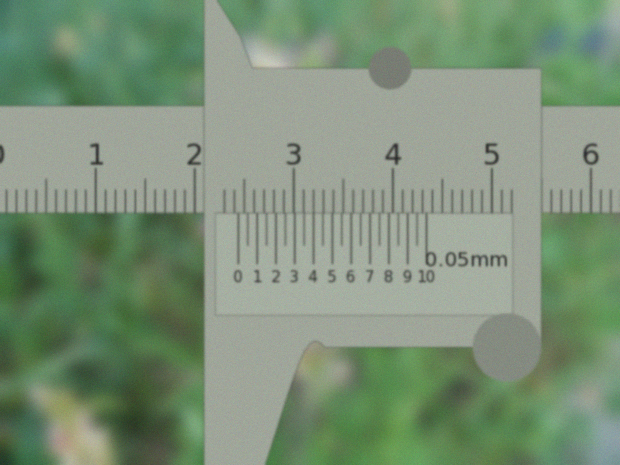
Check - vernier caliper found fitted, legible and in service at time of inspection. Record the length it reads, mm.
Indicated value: 24.4 mm
